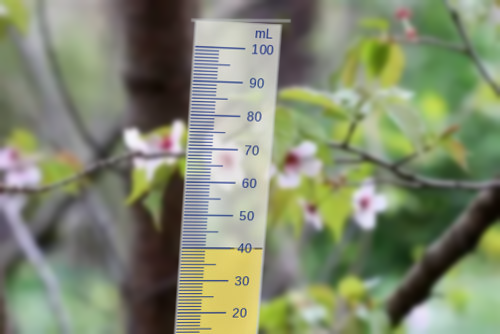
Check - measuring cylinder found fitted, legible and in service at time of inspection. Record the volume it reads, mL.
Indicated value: 40 mL
